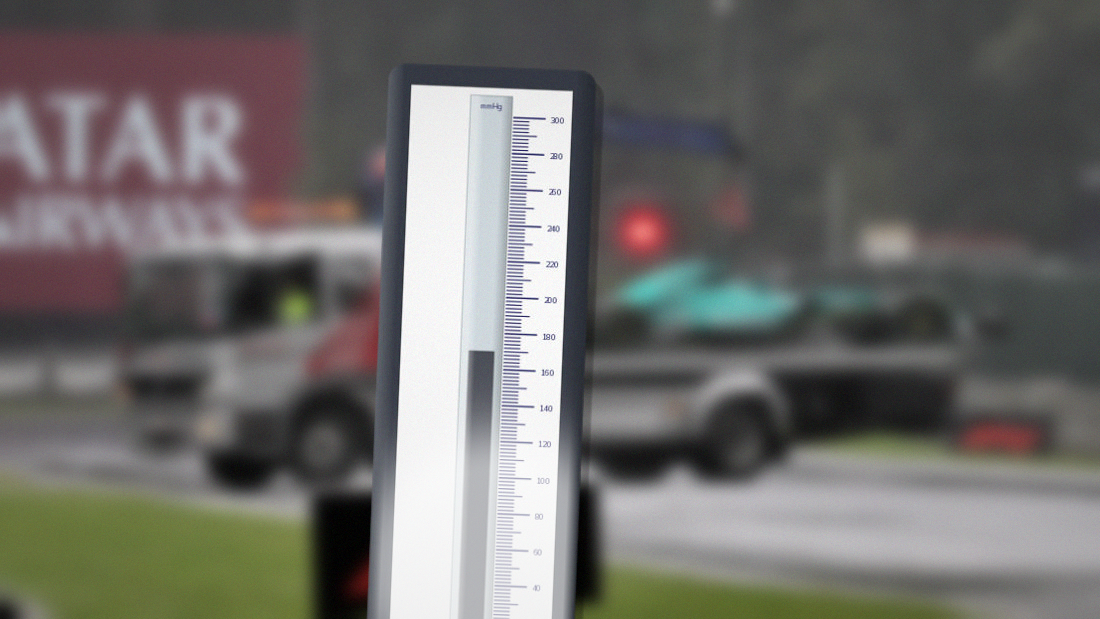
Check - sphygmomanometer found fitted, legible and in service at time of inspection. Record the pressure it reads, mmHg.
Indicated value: 170 mmHg
